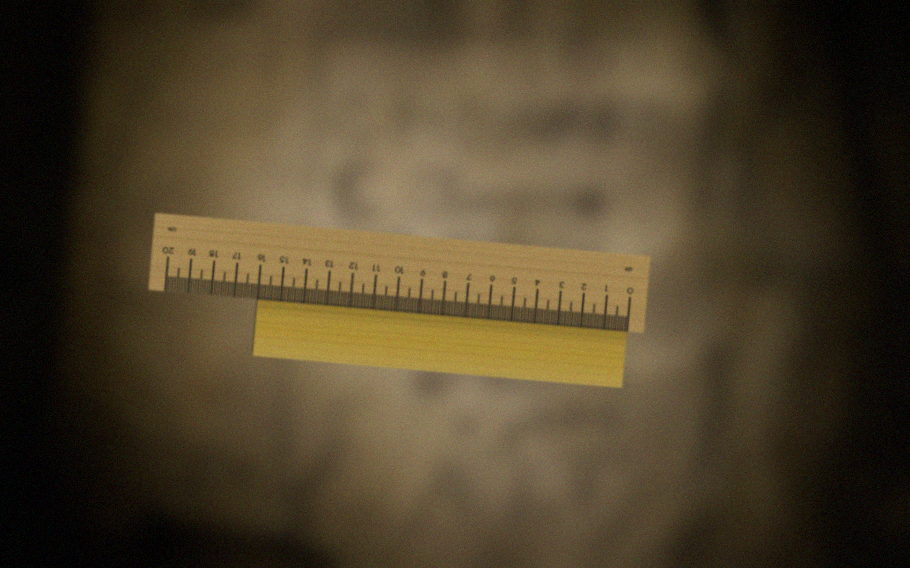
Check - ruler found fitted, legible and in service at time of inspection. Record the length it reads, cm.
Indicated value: 16 cm
